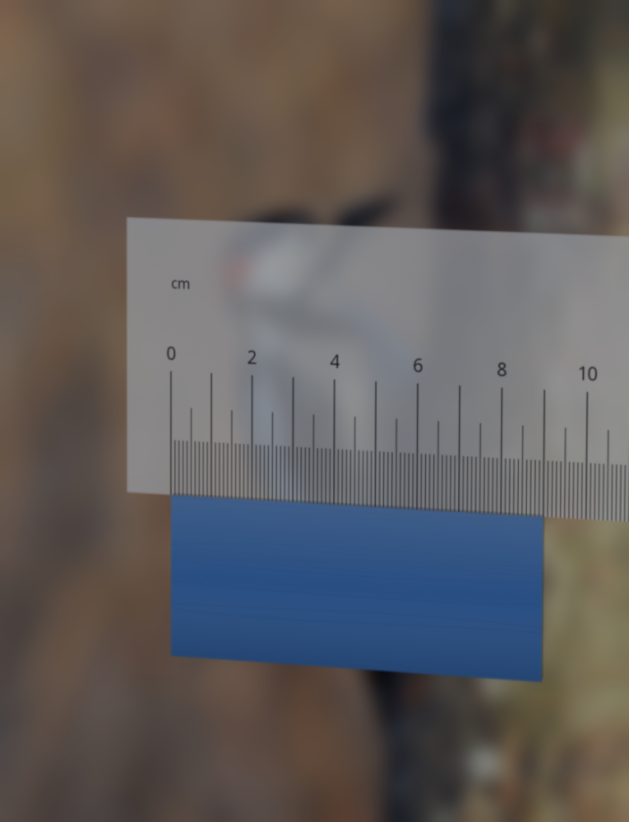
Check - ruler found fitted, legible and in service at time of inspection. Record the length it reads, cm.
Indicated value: 9 cm
